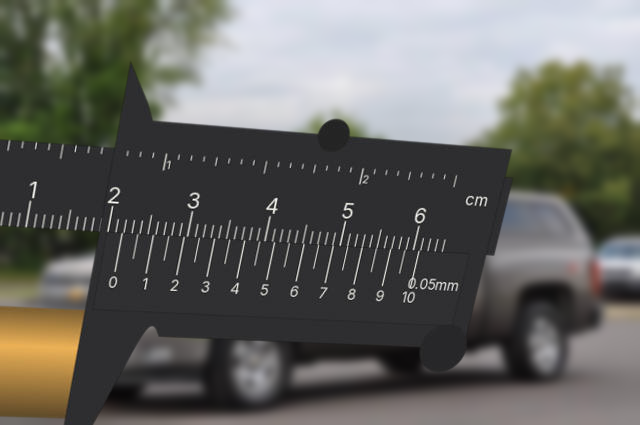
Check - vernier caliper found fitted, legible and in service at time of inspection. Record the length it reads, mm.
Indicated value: 21.8 mm
